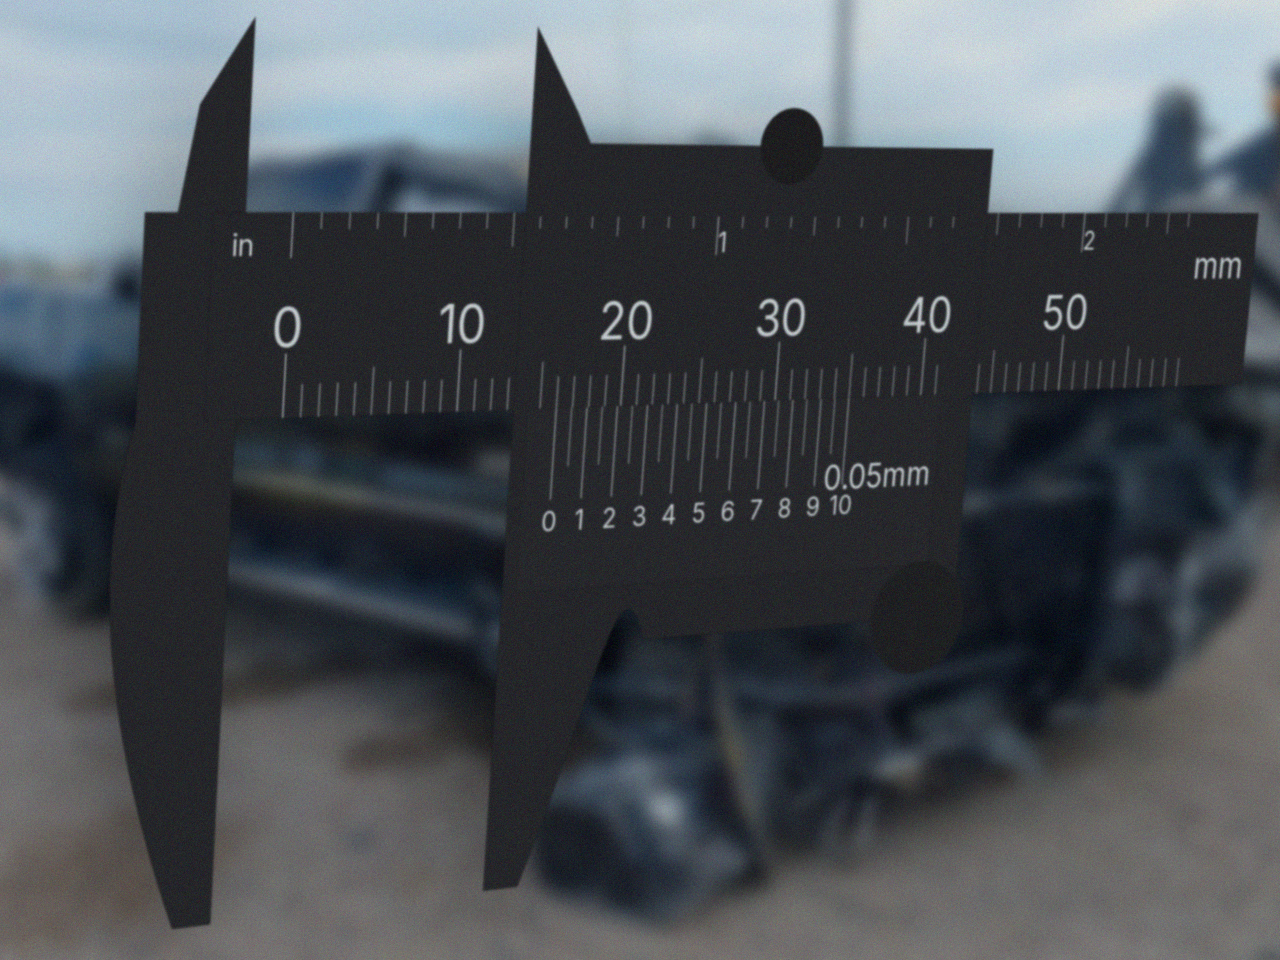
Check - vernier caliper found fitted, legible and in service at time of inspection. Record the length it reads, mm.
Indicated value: 16.0 mm
